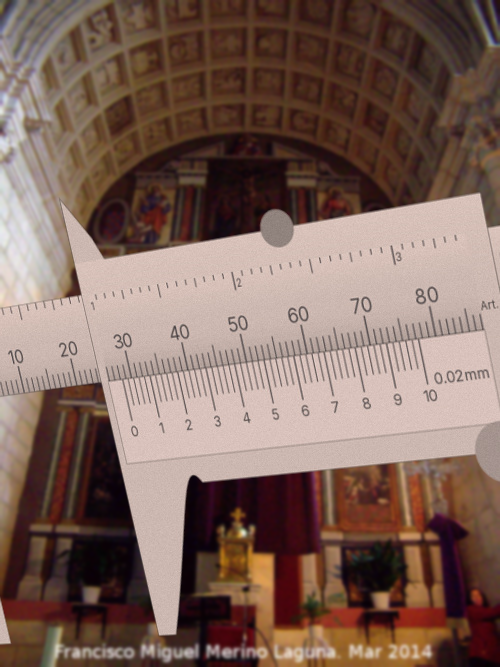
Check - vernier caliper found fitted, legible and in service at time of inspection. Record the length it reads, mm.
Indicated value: 28.4 mm
